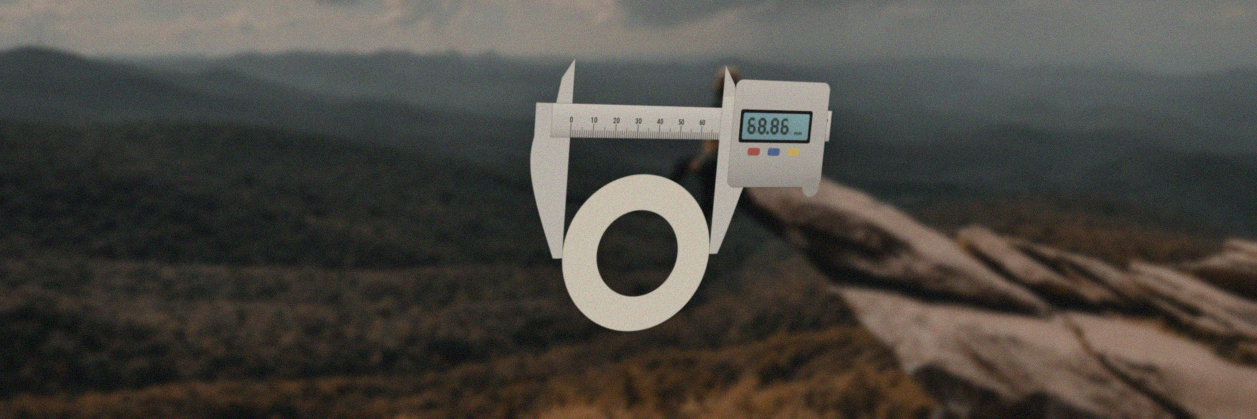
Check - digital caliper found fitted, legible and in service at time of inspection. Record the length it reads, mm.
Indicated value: 68.86 mm
